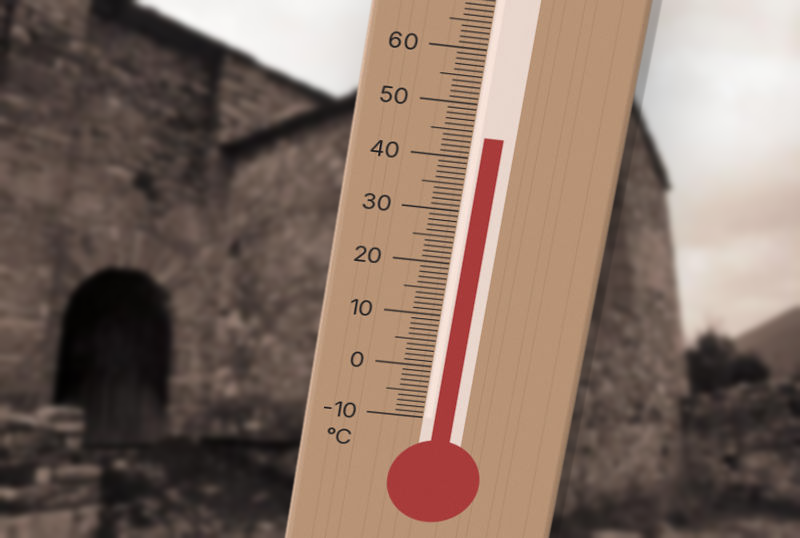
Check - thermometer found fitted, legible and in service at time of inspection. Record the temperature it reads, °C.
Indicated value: 44 °C
